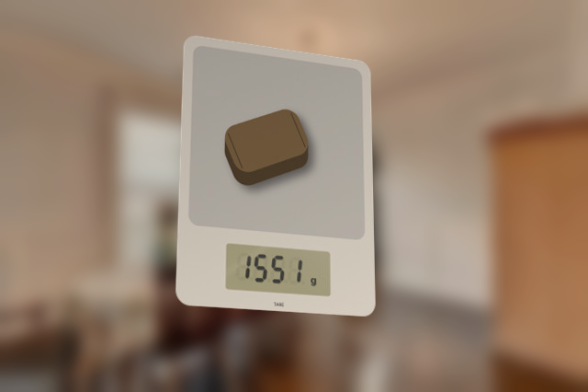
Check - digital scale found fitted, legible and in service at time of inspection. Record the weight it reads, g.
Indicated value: 1551 g
